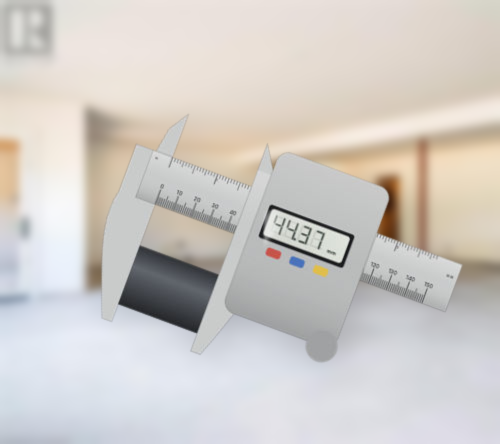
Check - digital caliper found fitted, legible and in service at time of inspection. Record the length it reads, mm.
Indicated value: 44.37 mm
